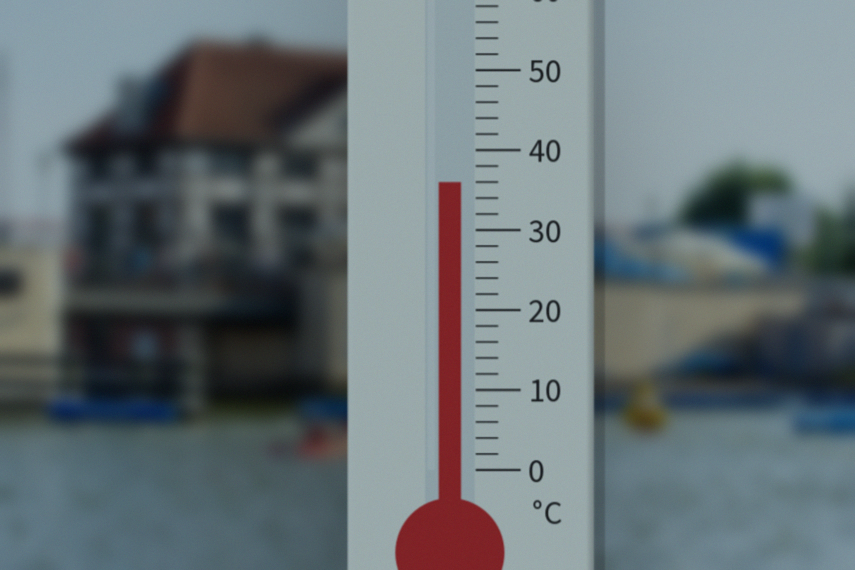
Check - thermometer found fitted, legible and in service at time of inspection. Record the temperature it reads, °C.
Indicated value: 36 °C
